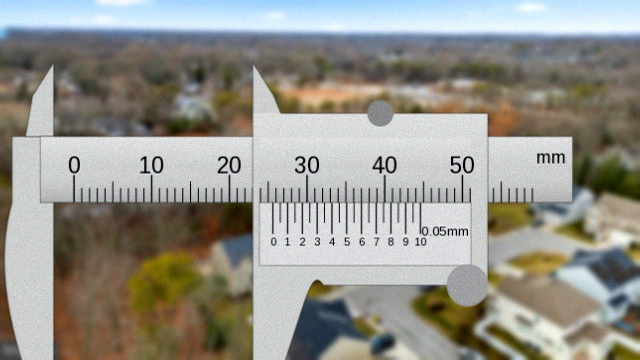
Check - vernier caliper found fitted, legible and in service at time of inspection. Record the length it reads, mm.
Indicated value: 25.6 mm
